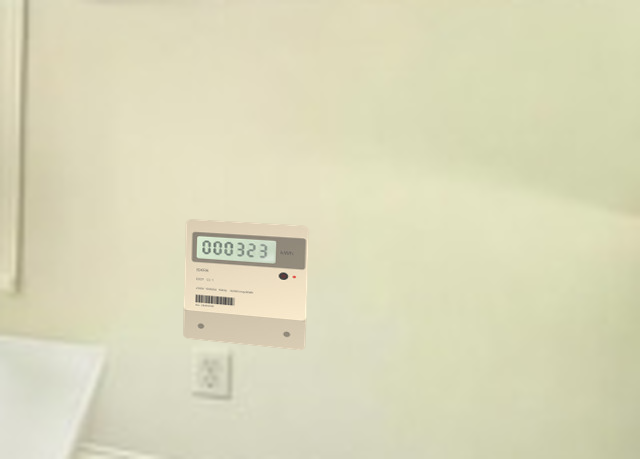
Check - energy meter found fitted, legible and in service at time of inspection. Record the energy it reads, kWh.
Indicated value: 323 kWh
